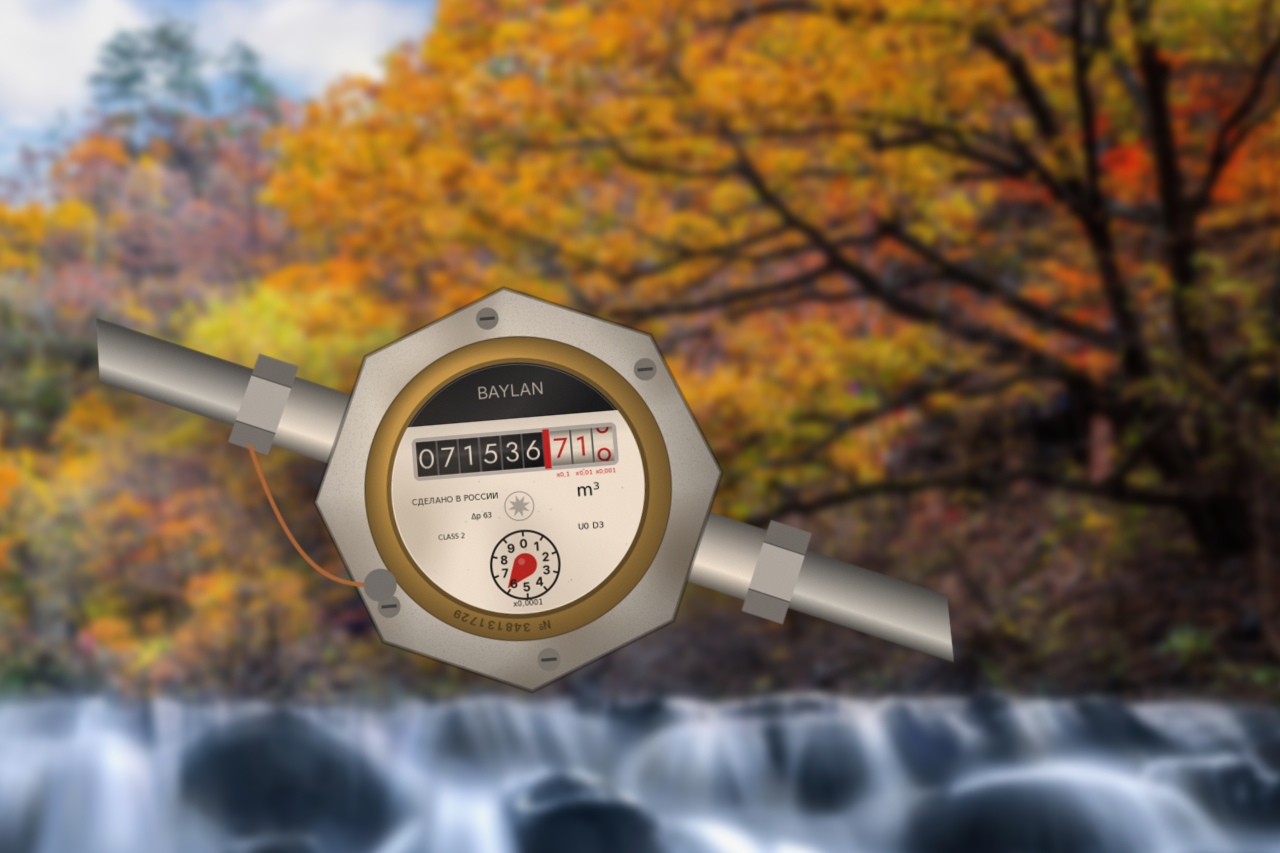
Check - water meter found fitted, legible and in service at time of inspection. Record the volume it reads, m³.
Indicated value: 71536.7186 m³
